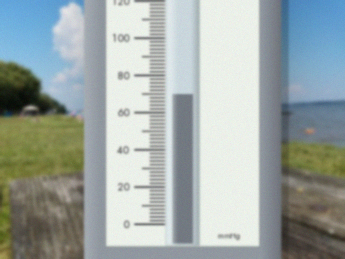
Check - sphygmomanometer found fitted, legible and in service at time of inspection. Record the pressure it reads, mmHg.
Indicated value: 70 mmHg
